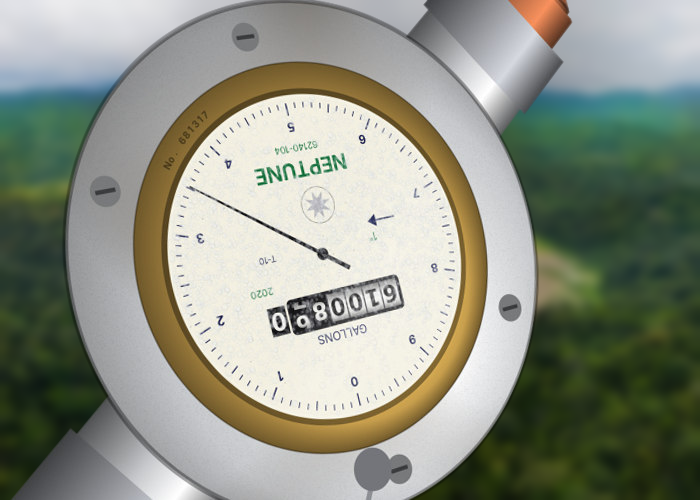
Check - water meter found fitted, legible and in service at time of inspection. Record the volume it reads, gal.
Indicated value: 6100863.5 gal
